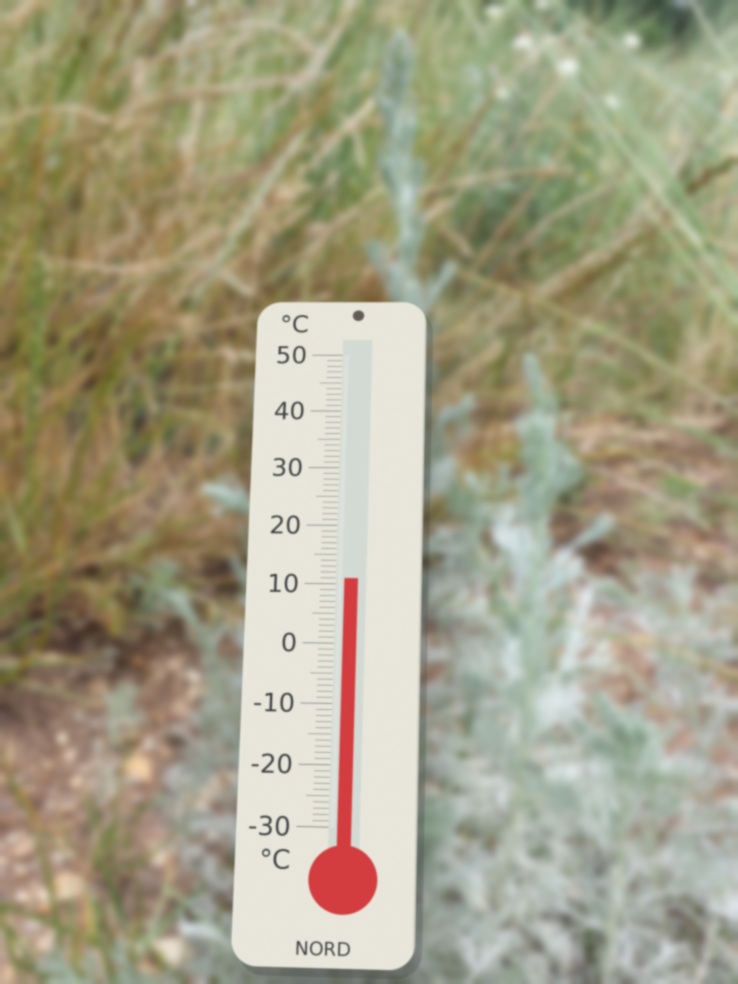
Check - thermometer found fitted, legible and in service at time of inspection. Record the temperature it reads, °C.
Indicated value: 11 °C
